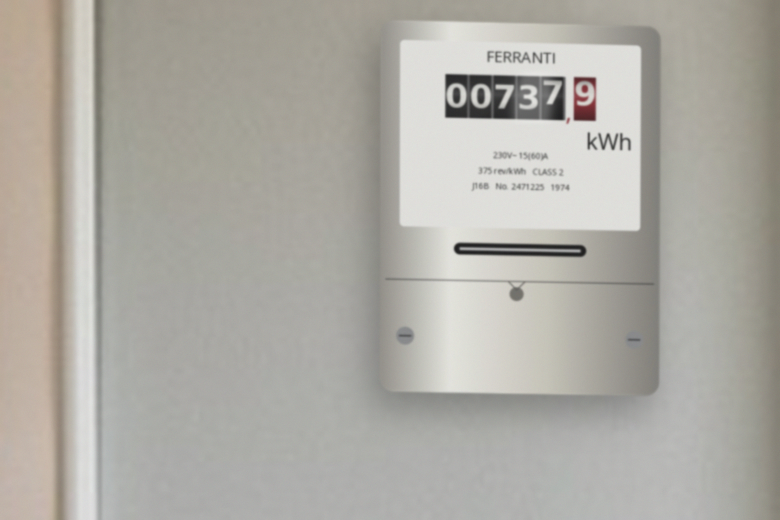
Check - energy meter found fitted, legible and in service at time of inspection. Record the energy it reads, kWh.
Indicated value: 737.9 kWh
